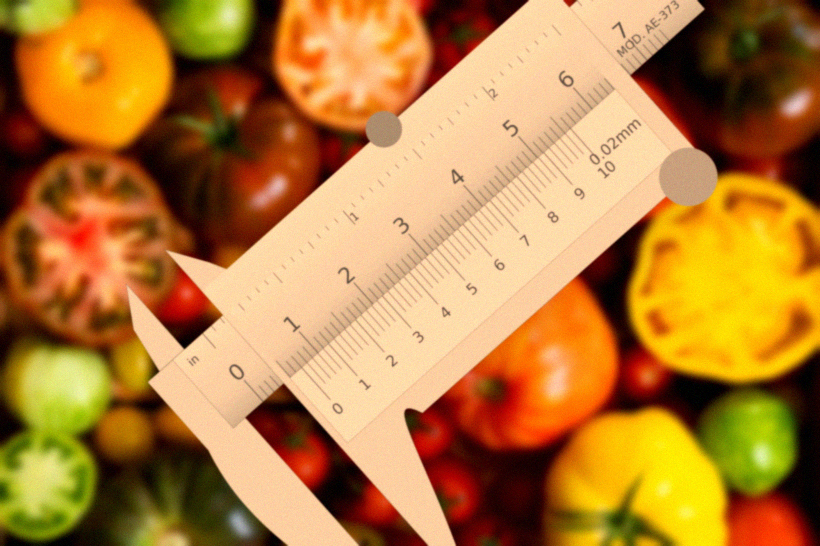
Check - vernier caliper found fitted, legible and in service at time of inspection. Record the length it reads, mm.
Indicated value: 7.0 mm
